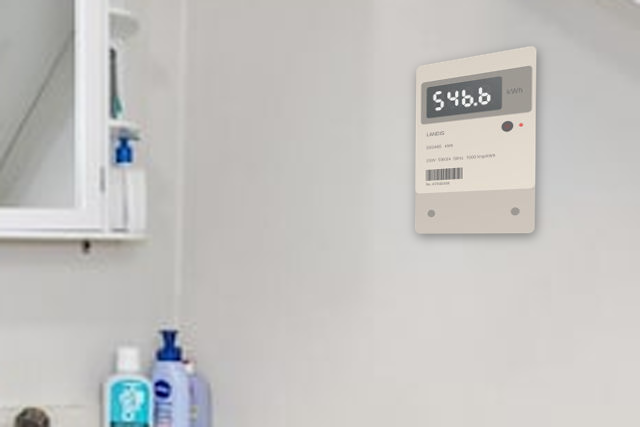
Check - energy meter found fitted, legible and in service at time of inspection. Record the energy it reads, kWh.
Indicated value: 546.6 kWh
